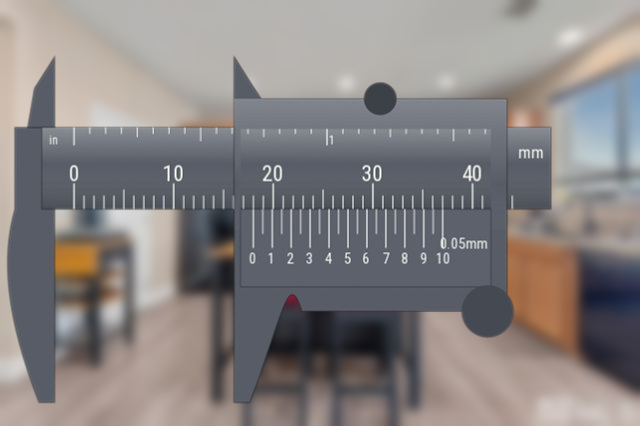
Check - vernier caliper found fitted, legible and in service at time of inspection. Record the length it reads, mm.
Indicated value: 18.0 mm
